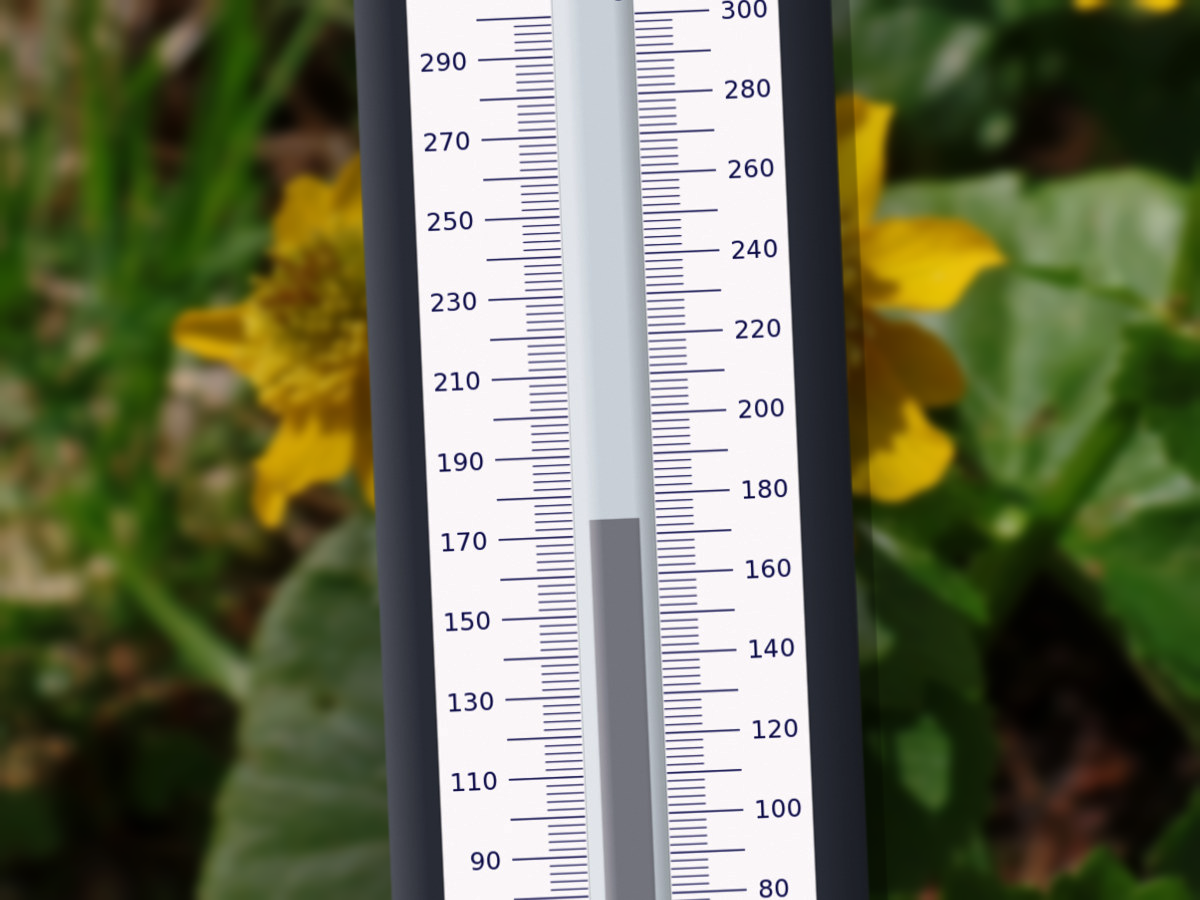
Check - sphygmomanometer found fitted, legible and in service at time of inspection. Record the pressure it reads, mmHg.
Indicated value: 174 mmHg
